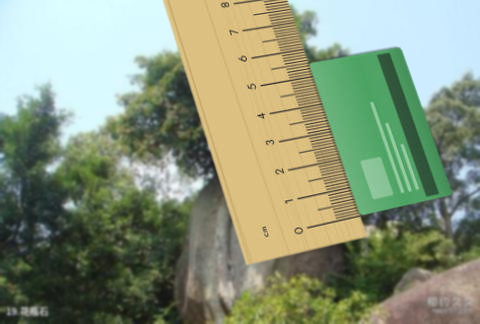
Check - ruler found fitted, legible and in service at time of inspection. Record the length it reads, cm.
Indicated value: 5.5 cm
